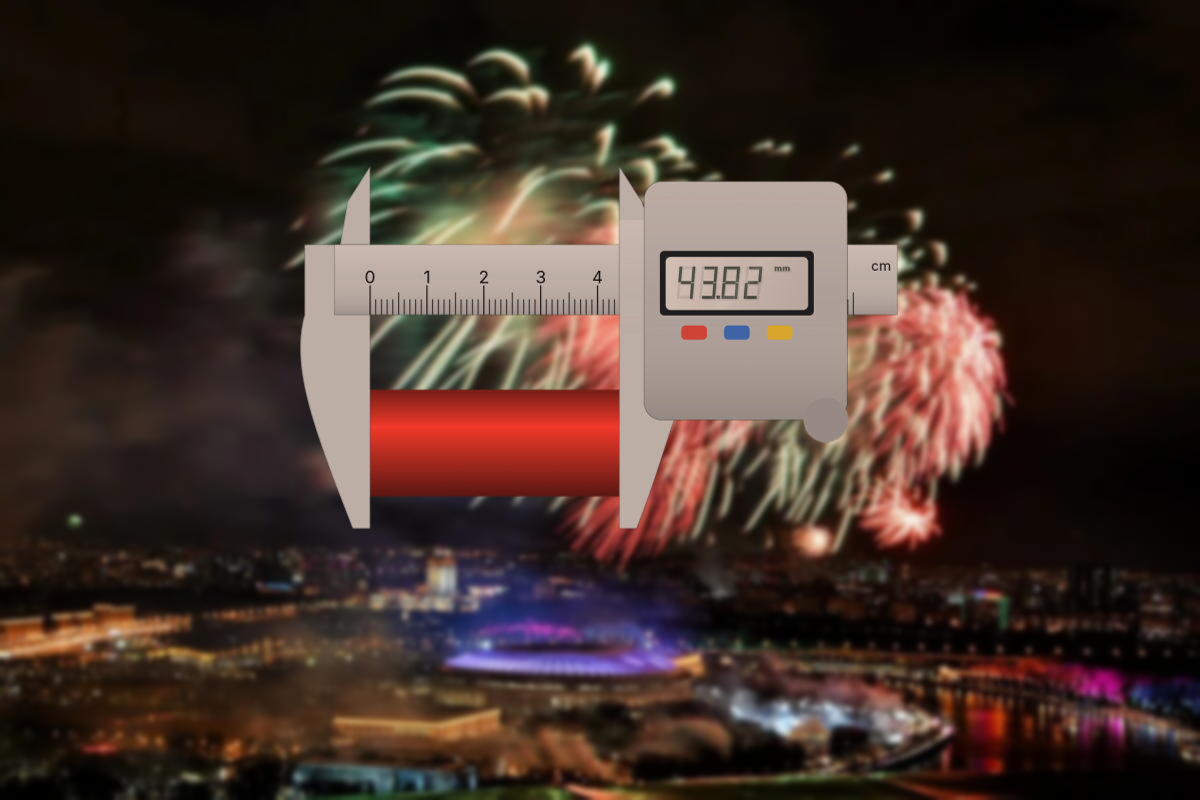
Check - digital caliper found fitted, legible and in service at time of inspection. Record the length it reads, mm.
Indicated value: 43.82 mm
